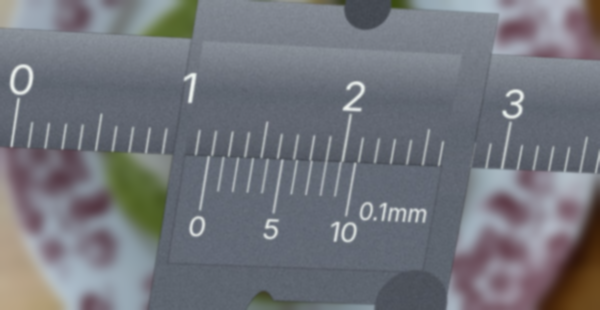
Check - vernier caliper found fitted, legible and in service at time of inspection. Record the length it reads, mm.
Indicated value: 11.8 mm
